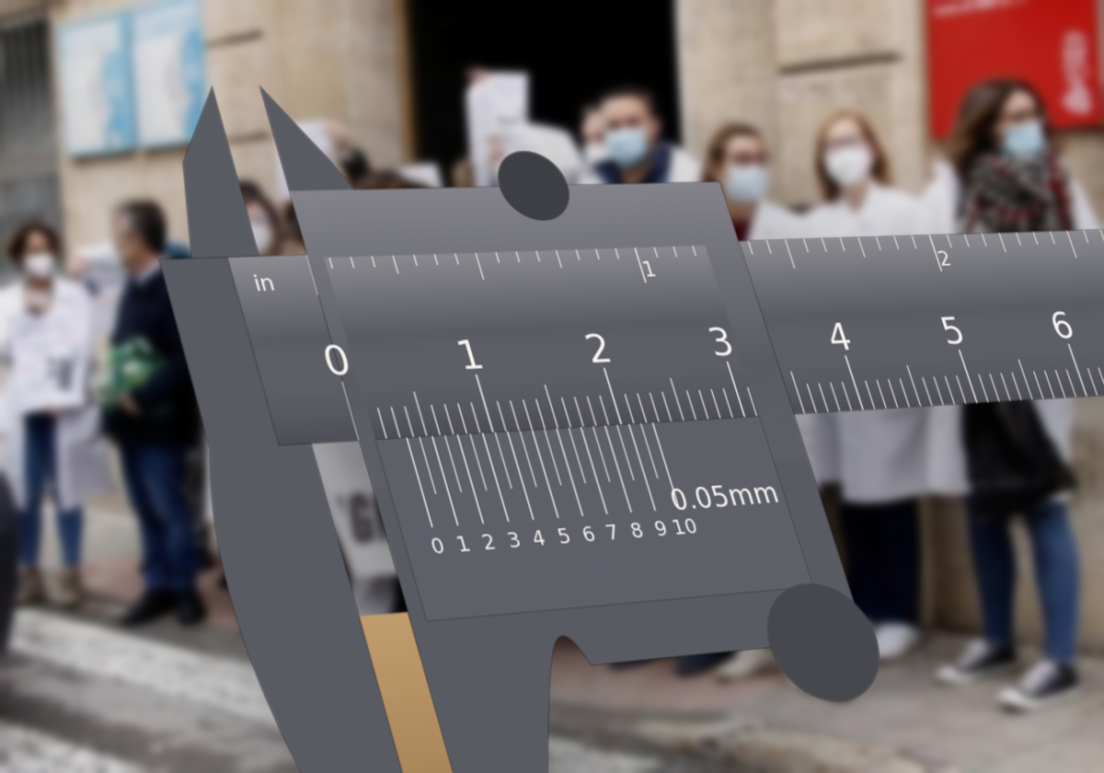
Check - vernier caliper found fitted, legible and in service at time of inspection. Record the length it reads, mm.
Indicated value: 3.5 mm
